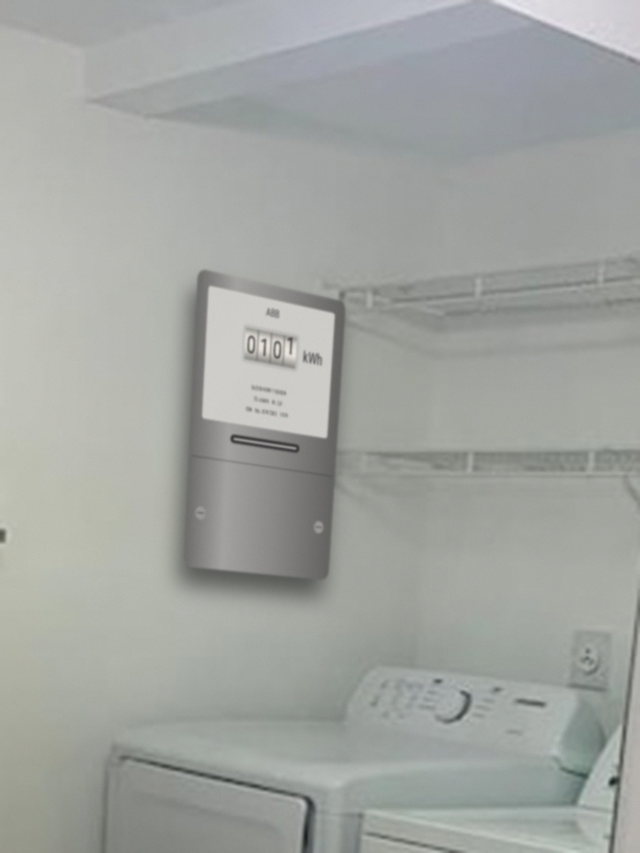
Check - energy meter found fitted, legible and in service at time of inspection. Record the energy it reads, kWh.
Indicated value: 101 kWh
